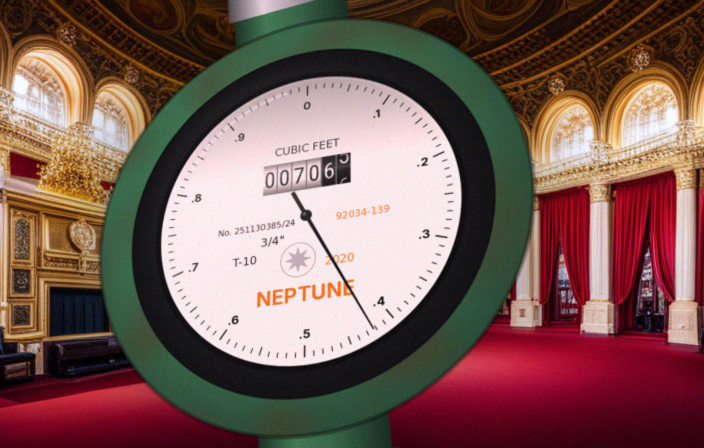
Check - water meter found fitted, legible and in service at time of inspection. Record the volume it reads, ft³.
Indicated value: 7065.42 ft³
